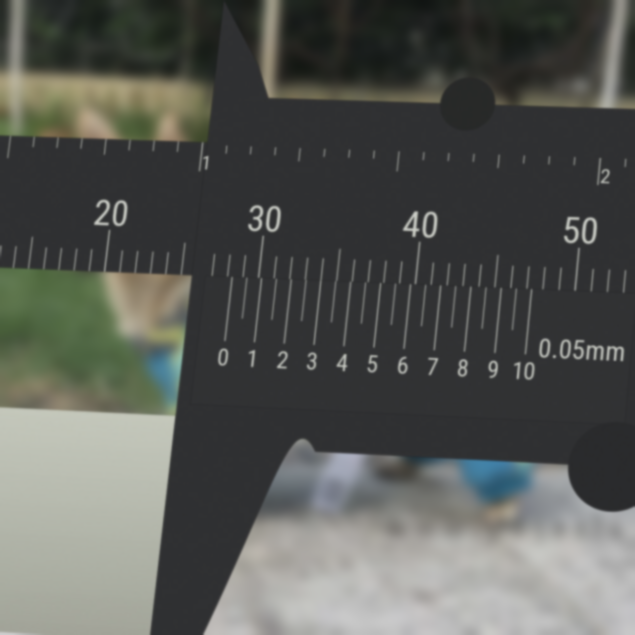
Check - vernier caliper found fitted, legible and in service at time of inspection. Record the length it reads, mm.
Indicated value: 28.3 mm
